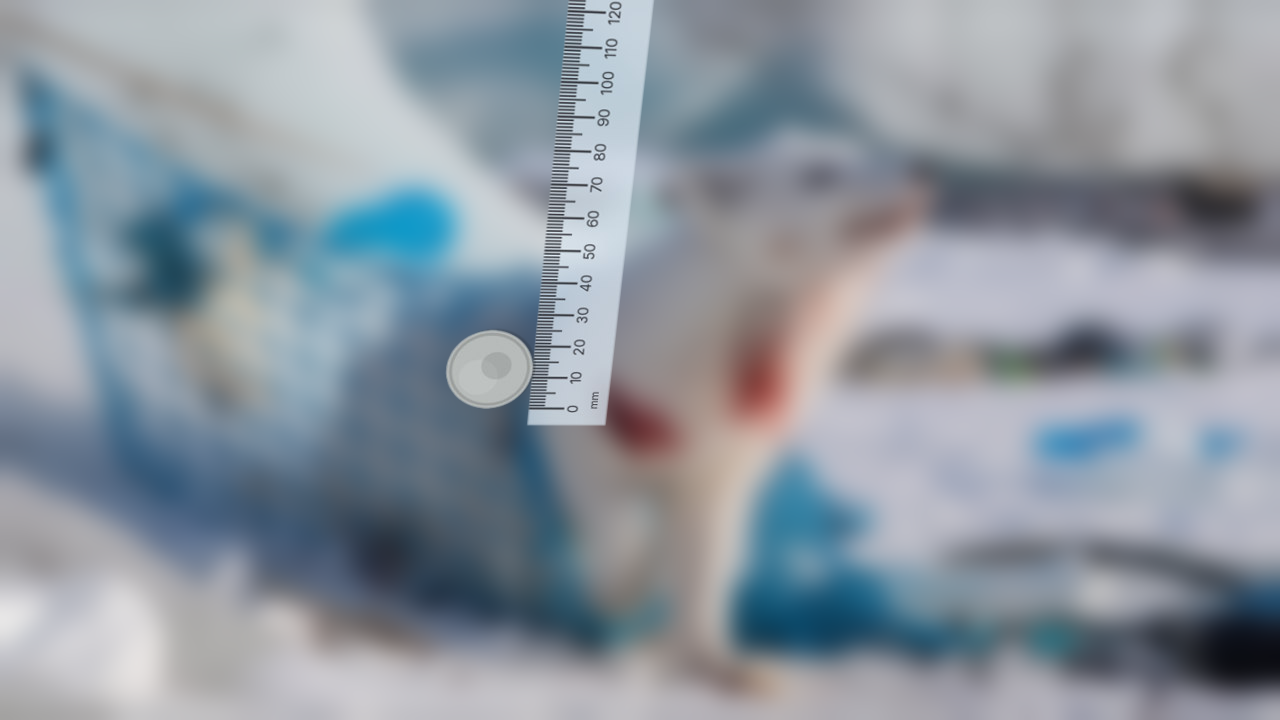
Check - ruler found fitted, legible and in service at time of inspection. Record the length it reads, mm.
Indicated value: 25 mm
